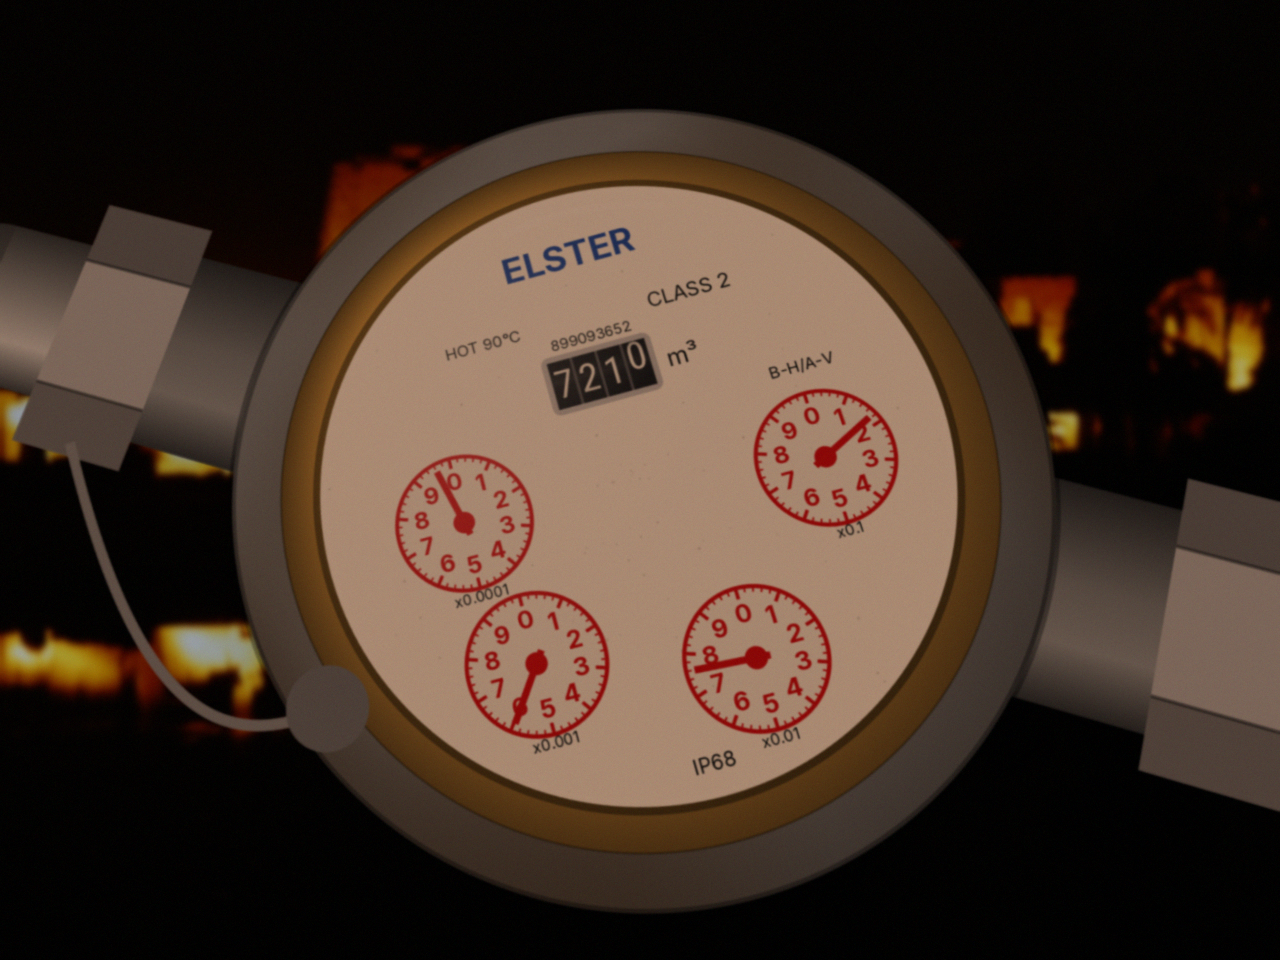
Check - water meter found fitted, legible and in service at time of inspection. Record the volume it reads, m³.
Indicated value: 7210.1759 m³
